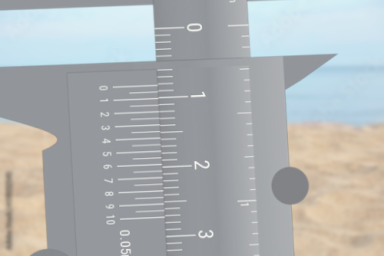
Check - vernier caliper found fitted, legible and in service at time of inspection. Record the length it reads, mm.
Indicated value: 8.2 mm
